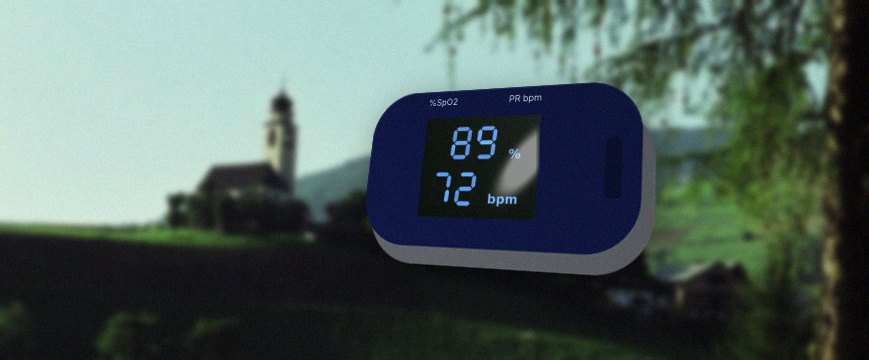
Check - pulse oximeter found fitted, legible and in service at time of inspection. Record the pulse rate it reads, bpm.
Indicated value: 72 bpm
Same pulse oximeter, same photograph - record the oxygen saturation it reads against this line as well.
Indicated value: 89 %
